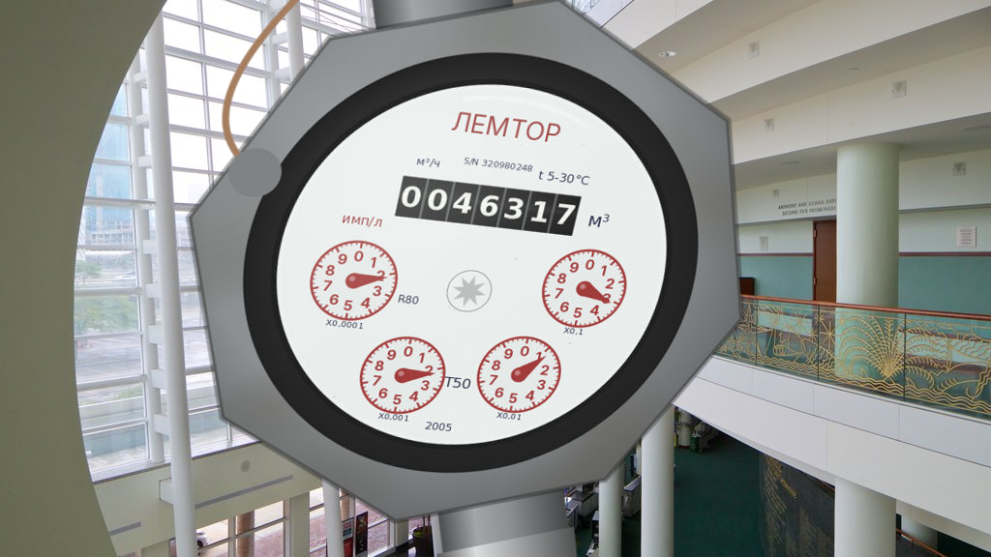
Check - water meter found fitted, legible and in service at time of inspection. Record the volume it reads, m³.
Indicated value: 46317.3122 m³
